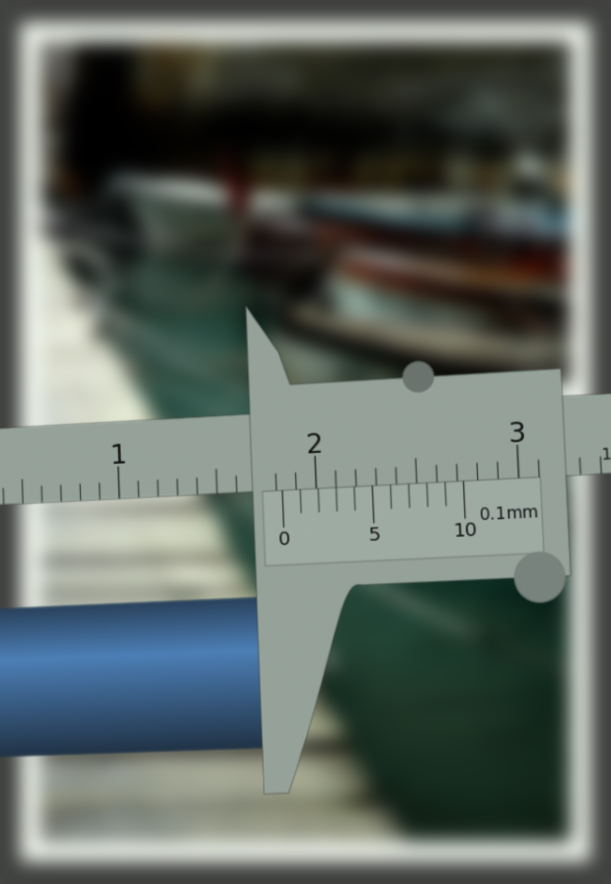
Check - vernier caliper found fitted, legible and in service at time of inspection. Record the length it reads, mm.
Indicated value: 18.3 mm
